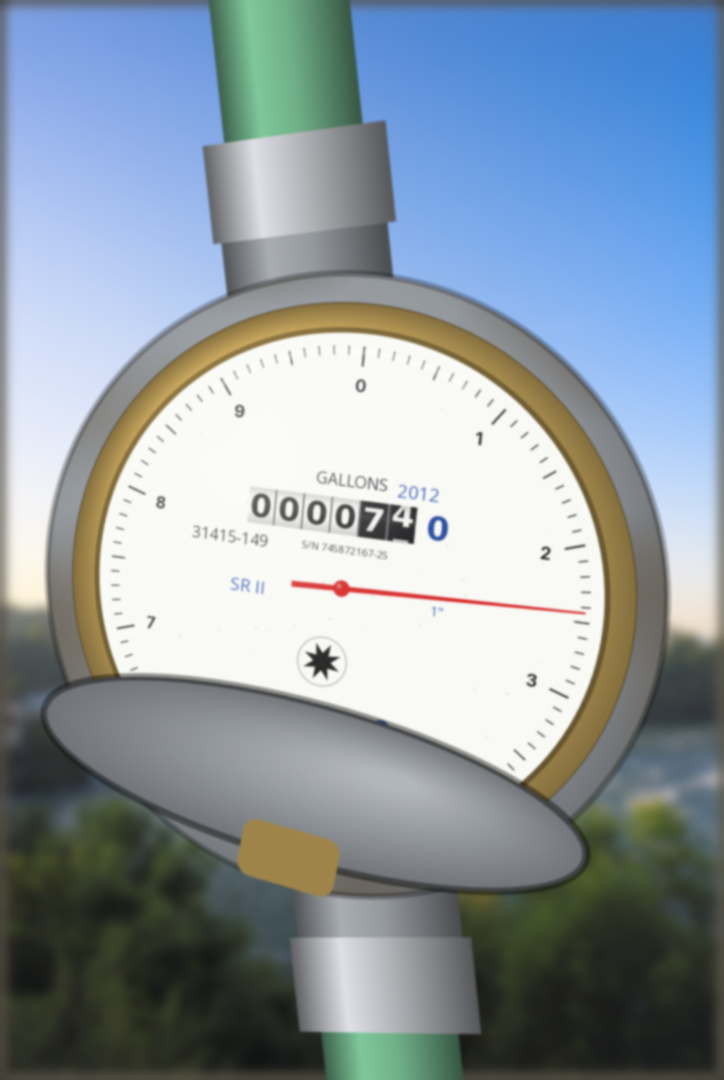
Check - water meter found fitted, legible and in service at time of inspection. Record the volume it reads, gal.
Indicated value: 742.4 gal
